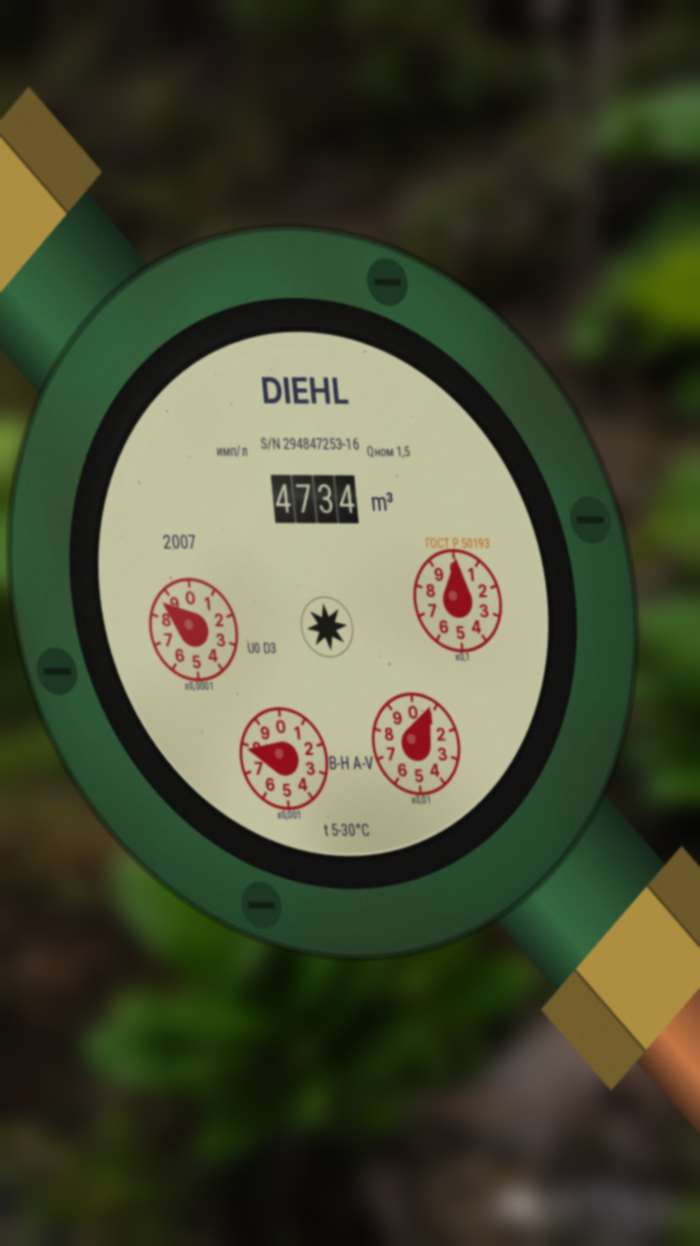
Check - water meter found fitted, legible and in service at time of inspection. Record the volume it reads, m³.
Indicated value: 4734.0078 m³
